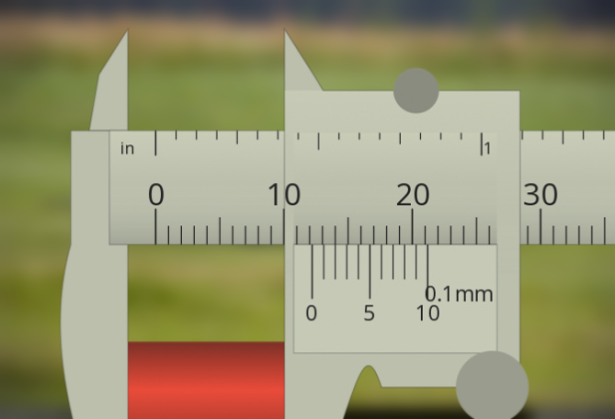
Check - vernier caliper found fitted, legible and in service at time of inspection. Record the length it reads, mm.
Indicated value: 12.2 mm
